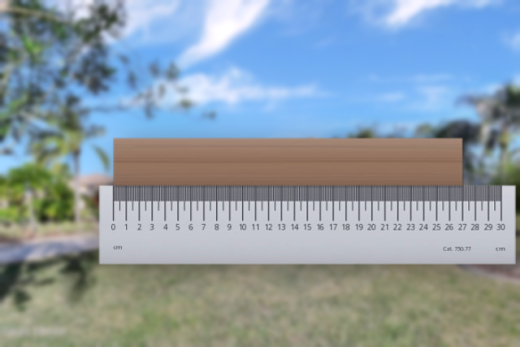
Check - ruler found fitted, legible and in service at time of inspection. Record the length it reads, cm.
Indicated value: 27 cm
